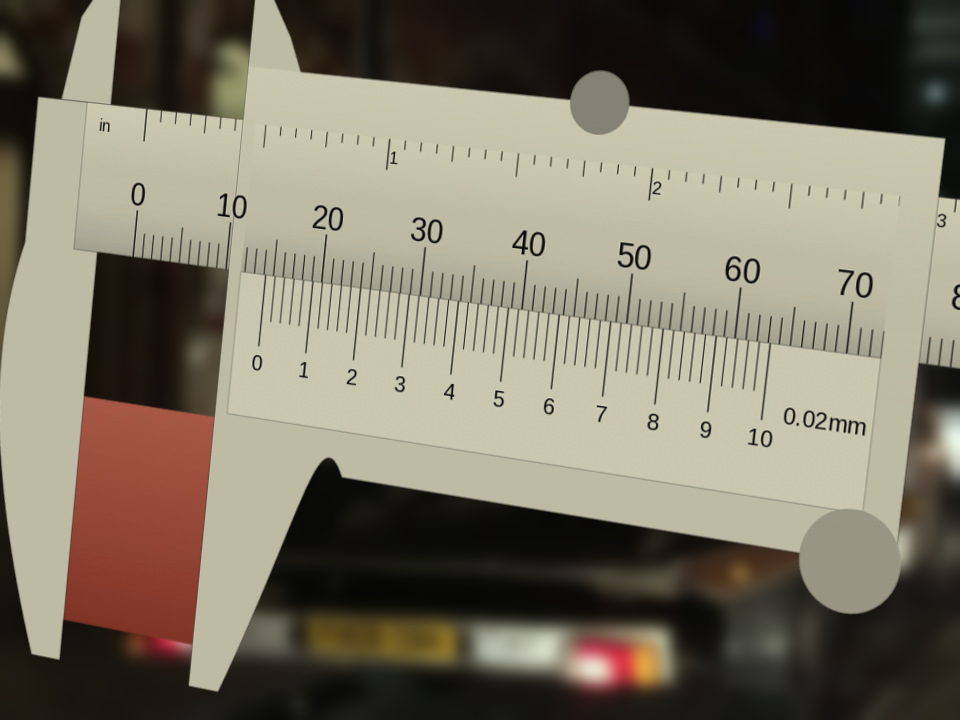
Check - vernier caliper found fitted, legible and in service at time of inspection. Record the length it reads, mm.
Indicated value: 14.2 mm
